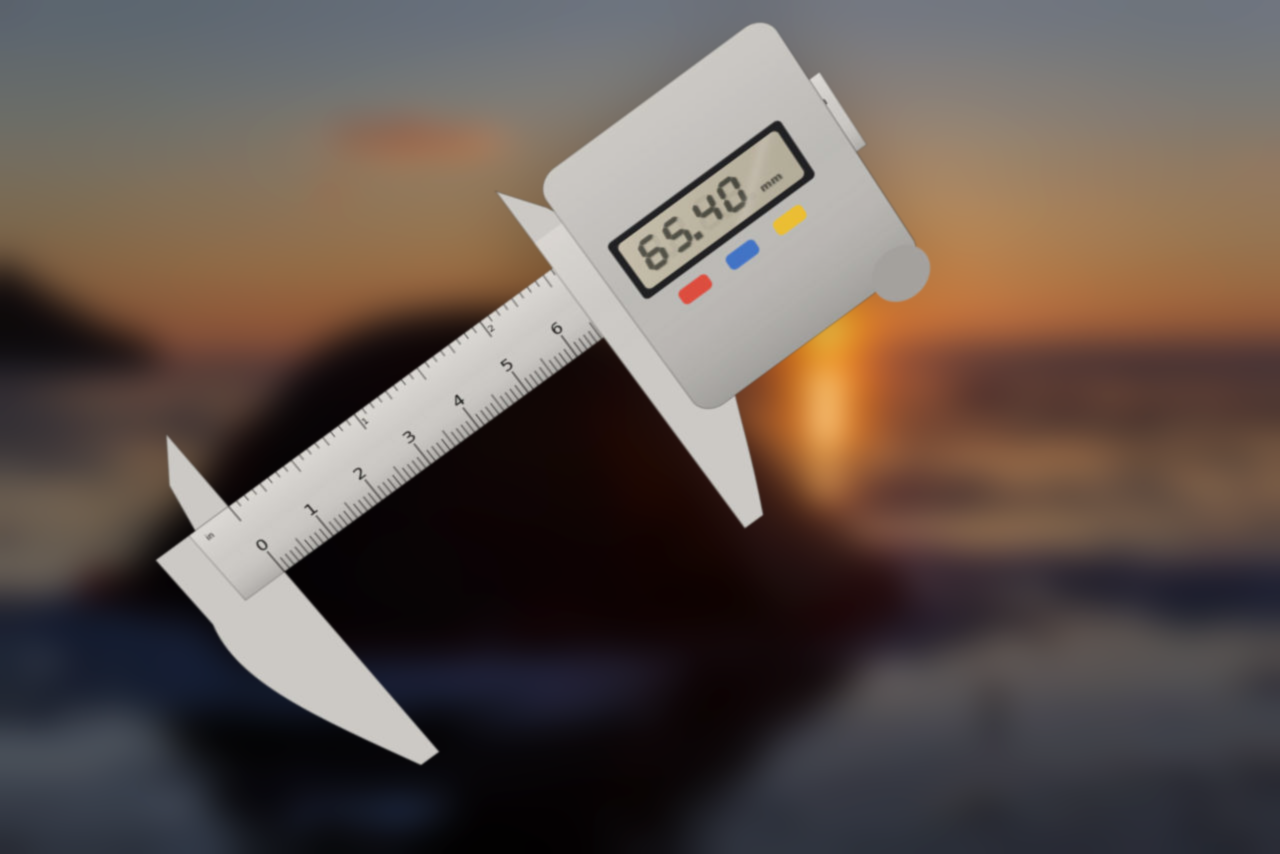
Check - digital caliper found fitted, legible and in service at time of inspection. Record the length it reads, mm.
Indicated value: 65.40 mm
